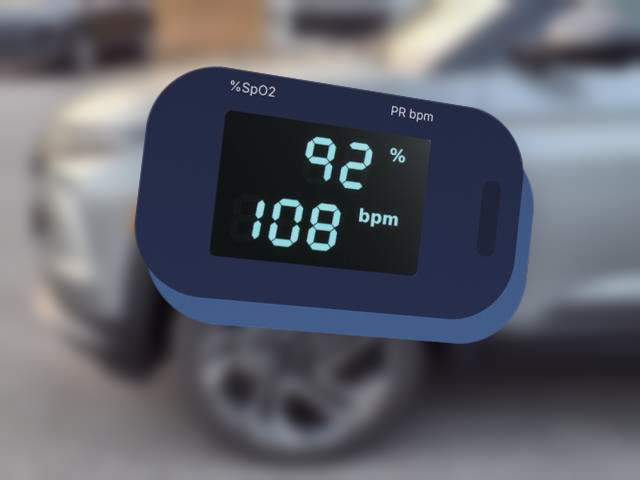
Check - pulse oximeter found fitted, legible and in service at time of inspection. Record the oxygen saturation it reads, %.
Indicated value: 92 %
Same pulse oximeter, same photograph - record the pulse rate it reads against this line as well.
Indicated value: 108 bpm
